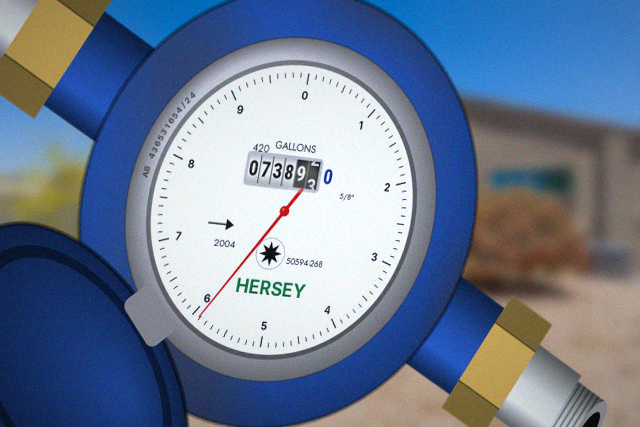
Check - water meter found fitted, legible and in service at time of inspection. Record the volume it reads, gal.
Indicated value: 738925.9 gal
